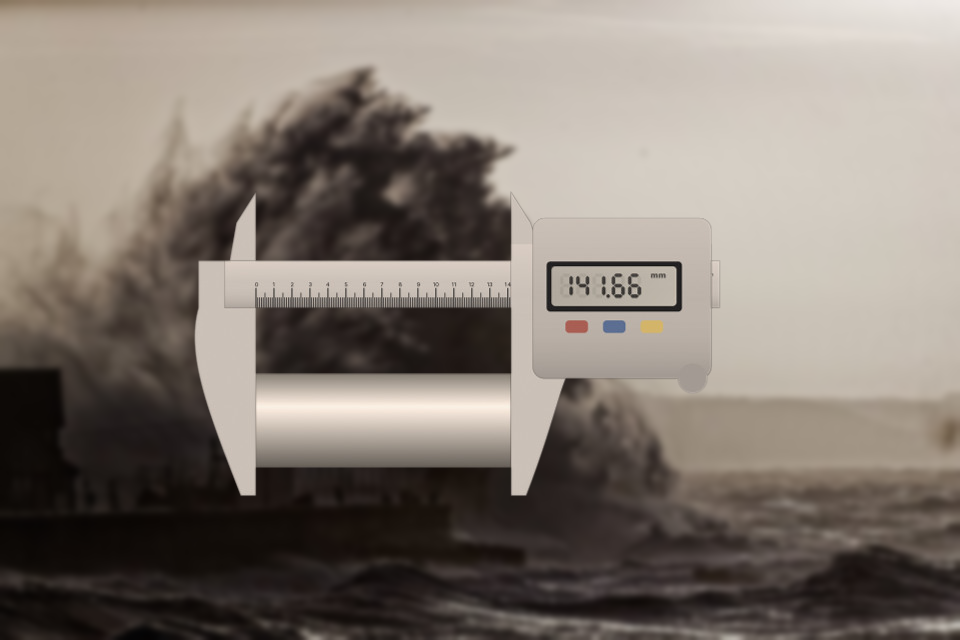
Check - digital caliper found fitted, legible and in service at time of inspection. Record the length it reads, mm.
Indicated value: 141.66 mm
